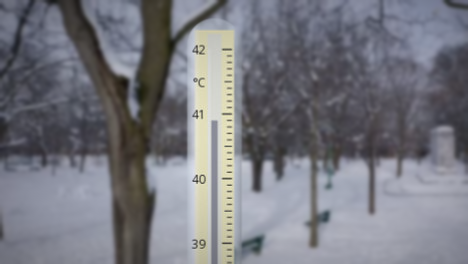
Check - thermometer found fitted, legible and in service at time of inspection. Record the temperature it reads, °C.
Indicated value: 40.9 °C
